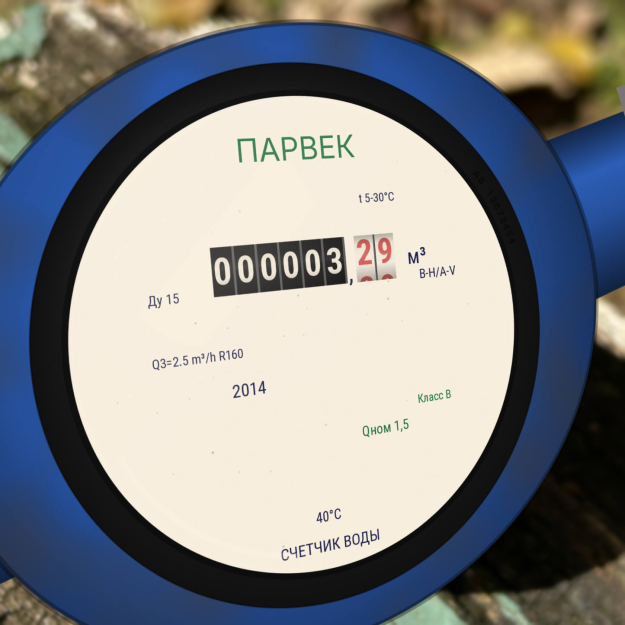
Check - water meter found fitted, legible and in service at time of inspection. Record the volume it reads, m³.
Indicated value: 3.29 m³
